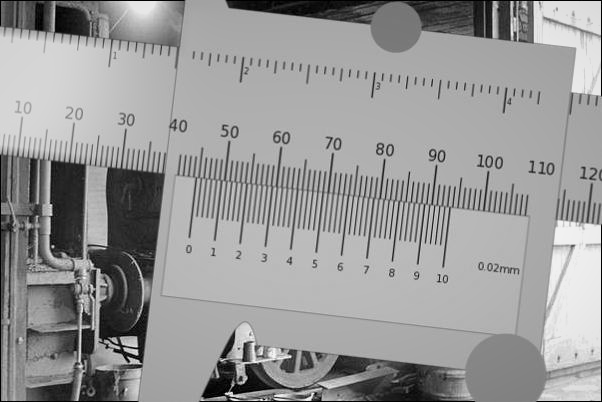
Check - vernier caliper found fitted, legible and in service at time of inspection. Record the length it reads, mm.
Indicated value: 44.5 mm
